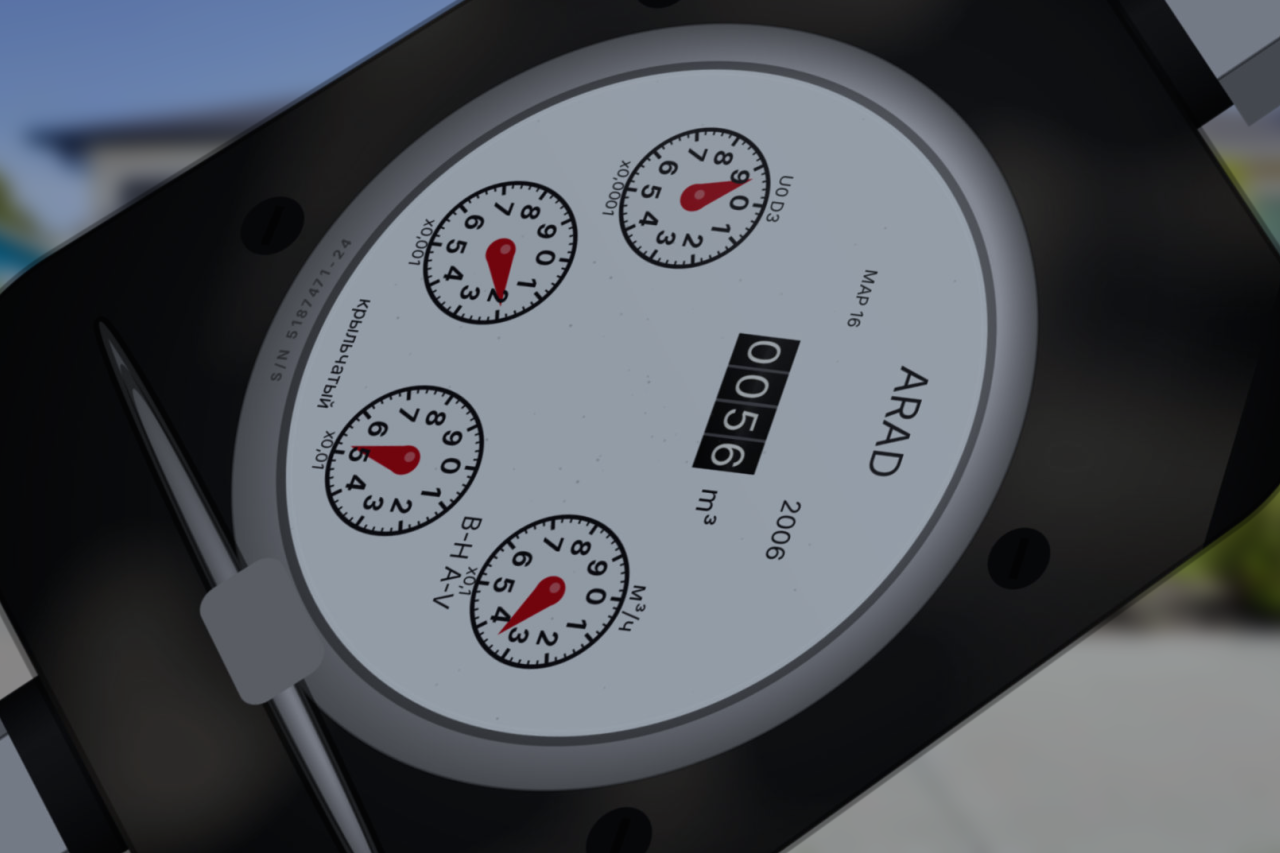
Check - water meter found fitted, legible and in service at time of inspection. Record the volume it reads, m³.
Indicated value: 56.3519 m³
